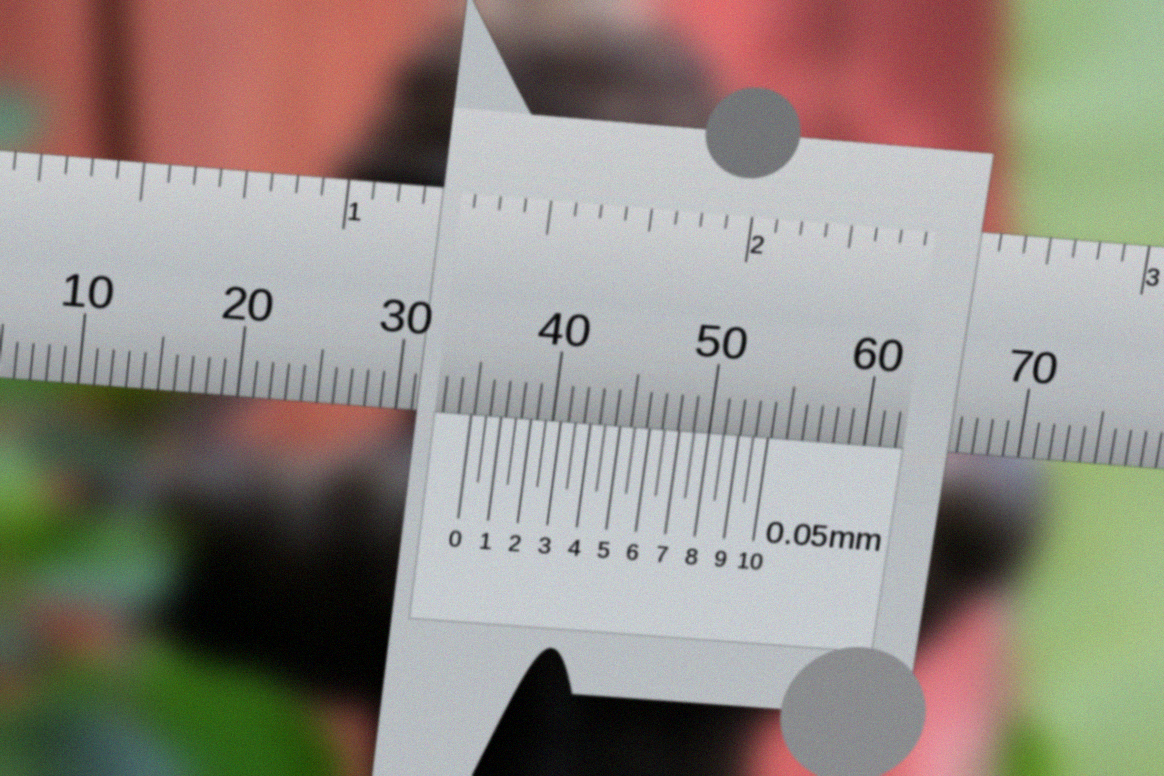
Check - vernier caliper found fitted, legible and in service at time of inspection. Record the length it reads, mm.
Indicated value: 34.8 mm
